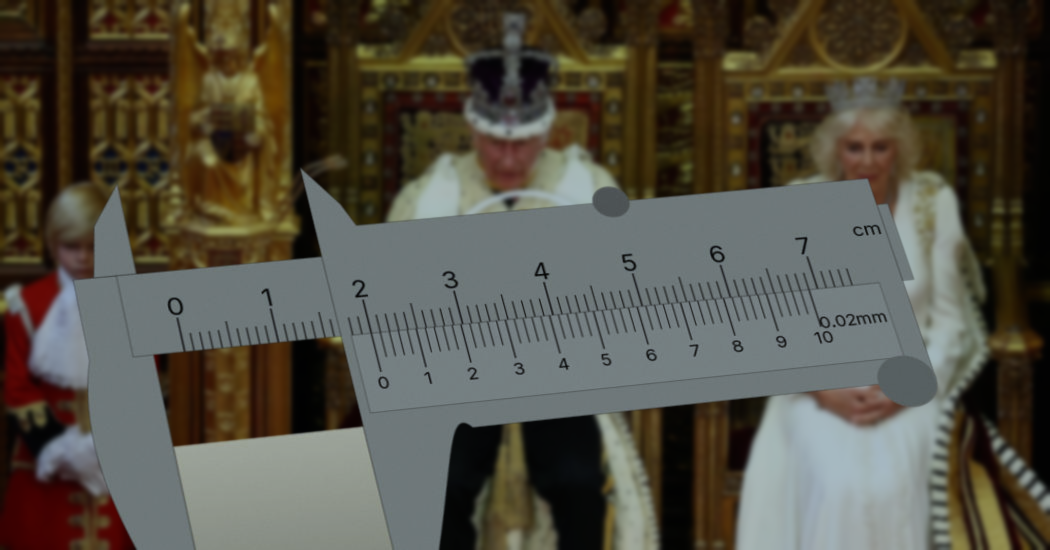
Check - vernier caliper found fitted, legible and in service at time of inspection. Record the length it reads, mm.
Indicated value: 20.0 mm
